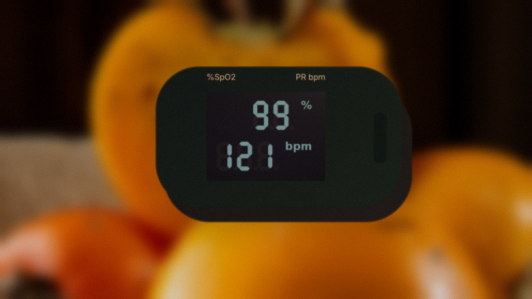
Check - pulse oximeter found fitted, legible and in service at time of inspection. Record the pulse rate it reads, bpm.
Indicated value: 121 bpm
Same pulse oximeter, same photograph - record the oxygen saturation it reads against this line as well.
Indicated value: 99 %
